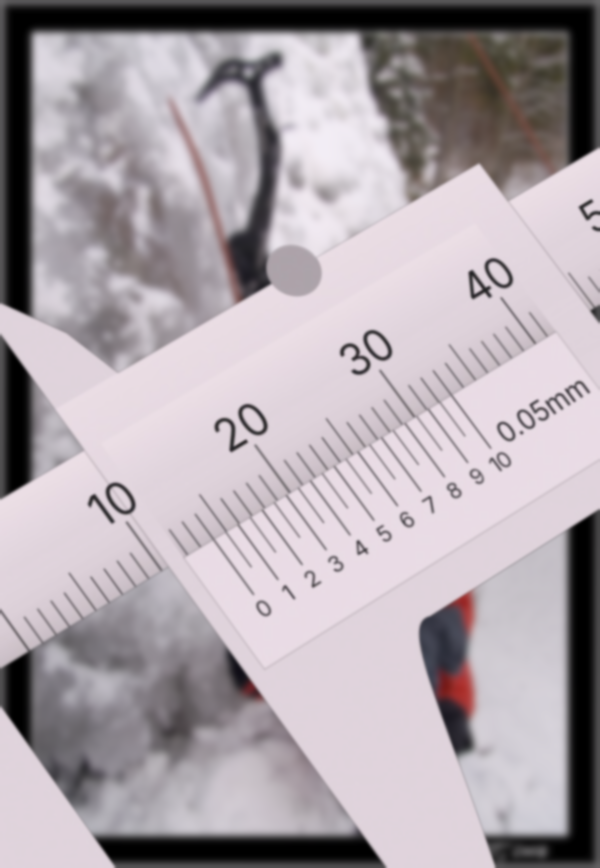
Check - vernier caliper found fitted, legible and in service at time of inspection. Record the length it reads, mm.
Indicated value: 14.0 mm
